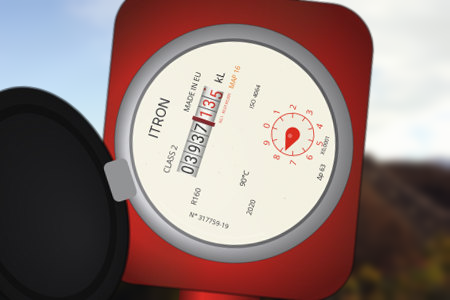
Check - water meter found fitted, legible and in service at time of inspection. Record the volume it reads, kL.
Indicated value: 3937.1347 kL
